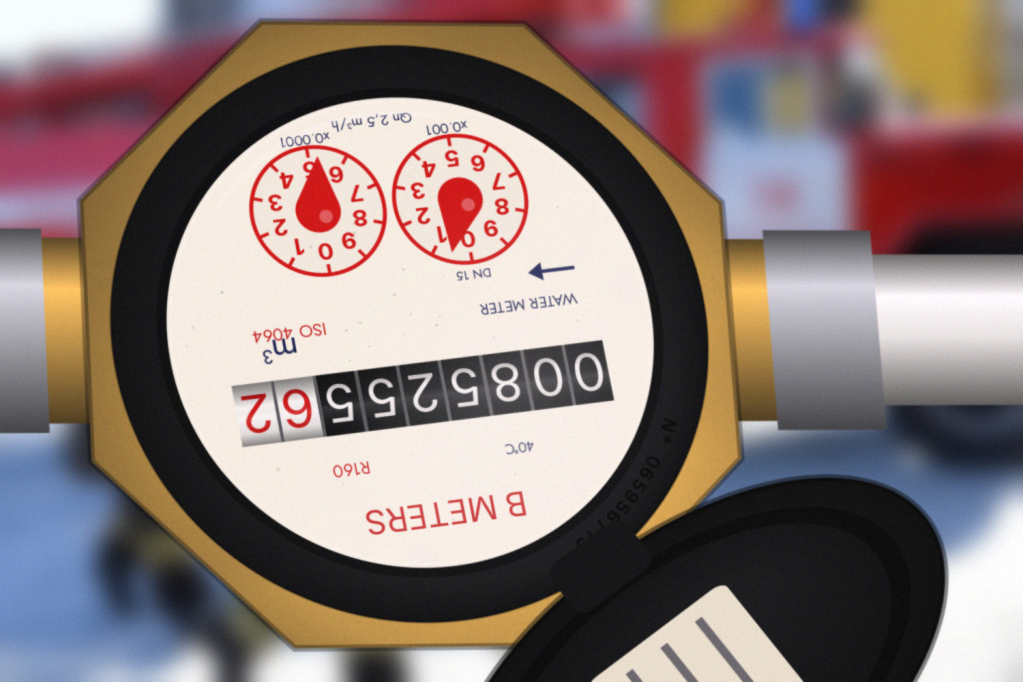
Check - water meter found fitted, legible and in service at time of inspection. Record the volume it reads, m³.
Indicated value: 85255.6205 m³
